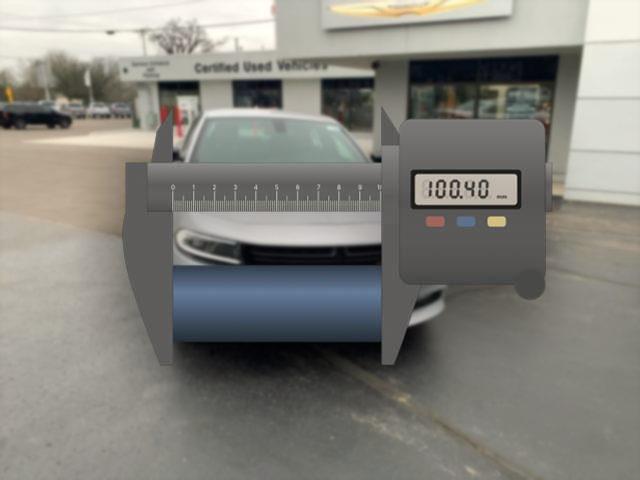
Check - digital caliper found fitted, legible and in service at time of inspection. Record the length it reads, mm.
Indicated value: 100.40 mm
